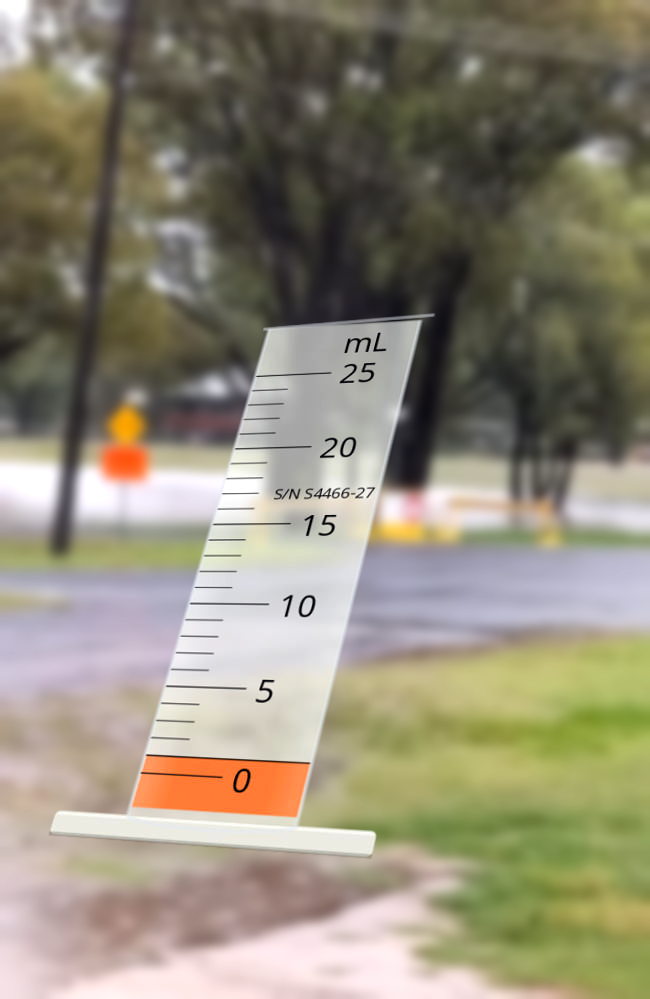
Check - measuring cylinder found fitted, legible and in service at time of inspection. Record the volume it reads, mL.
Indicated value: 1 mL
